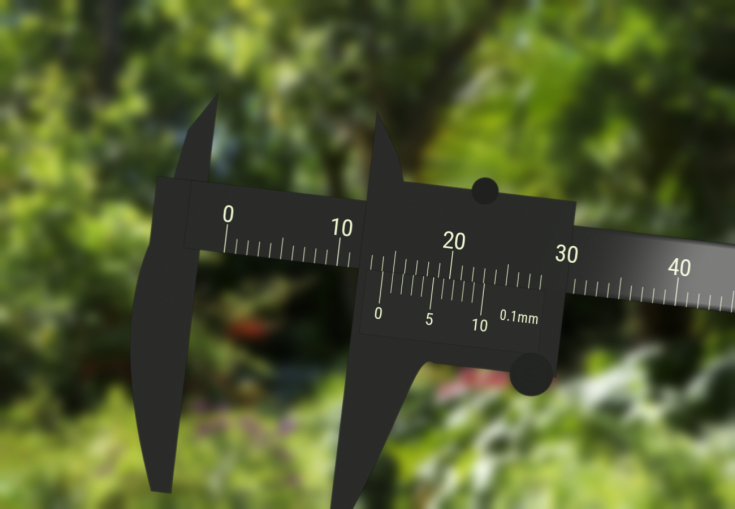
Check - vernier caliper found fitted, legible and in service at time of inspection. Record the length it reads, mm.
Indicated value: 14.1 mm
